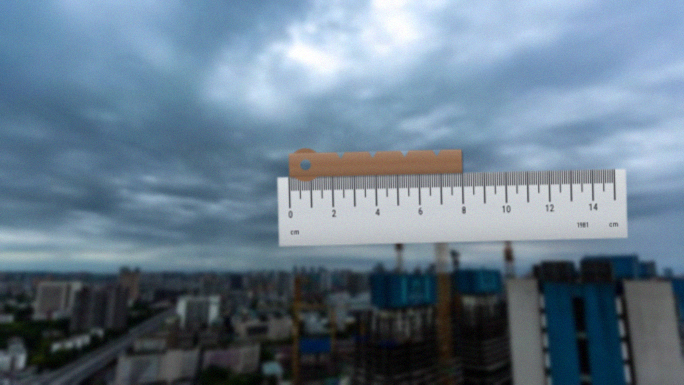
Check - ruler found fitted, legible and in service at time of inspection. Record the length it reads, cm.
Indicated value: 8 cm
